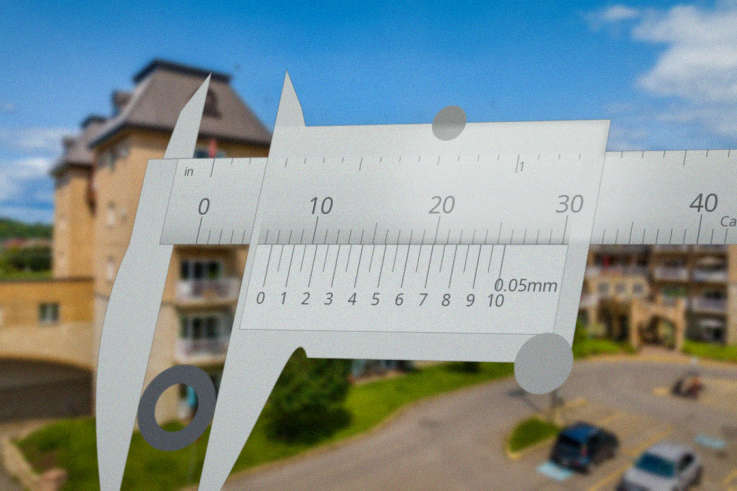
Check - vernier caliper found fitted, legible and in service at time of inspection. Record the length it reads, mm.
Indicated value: 6.6 mm
